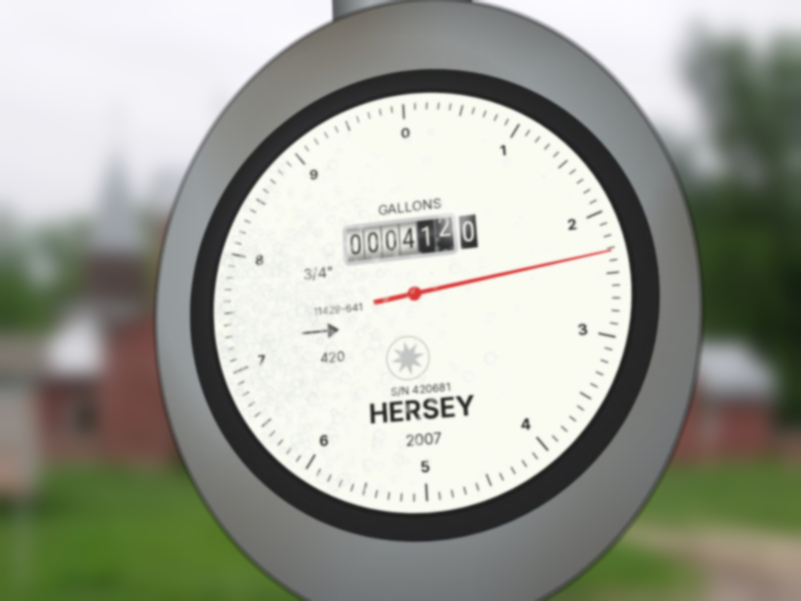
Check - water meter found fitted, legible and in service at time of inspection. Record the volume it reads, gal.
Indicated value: 4122.3 gal
